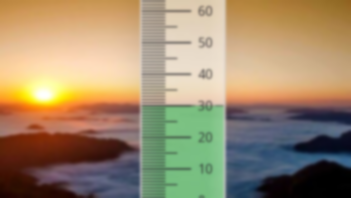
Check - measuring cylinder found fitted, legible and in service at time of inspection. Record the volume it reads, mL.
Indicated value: 30 mL
